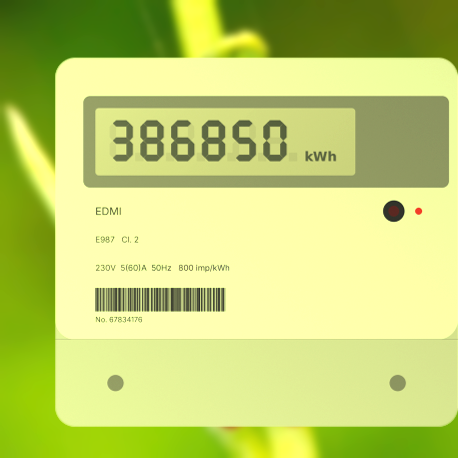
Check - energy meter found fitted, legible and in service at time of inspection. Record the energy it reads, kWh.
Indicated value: 386850 kWh
